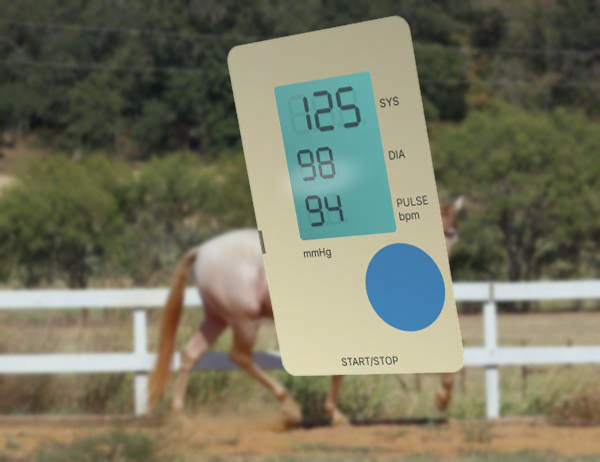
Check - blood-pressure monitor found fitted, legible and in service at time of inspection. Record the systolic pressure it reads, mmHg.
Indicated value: 125 mmHg
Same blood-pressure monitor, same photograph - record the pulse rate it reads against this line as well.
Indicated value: 94 bpm
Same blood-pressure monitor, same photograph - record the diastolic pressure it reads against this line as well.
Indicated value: 98 mmHg
